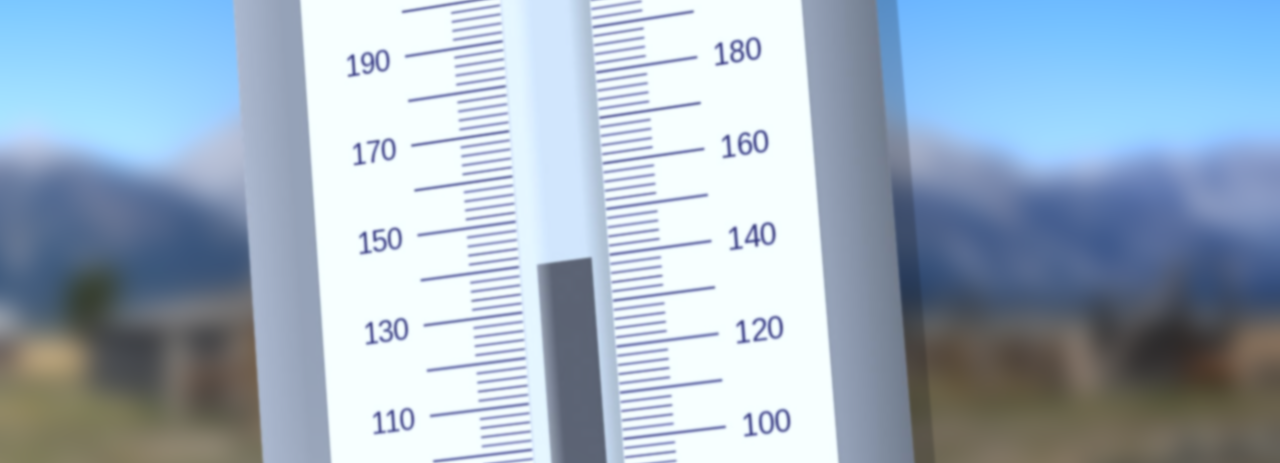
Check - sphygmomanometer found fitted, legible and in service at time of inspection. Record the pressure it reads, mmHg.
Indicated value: 140 mmHg
